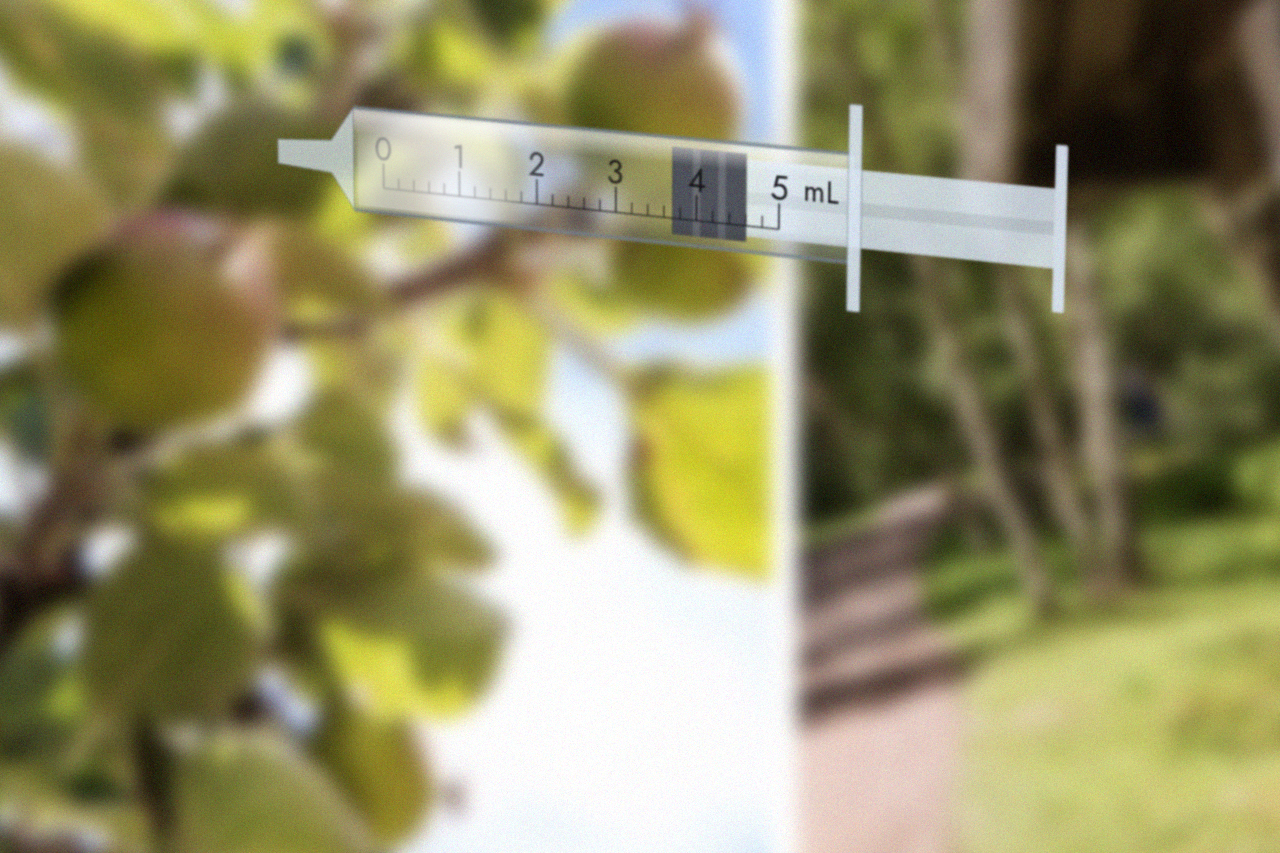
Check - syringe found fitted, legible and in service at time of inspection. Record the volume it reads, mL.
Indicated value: 3.7 mL
